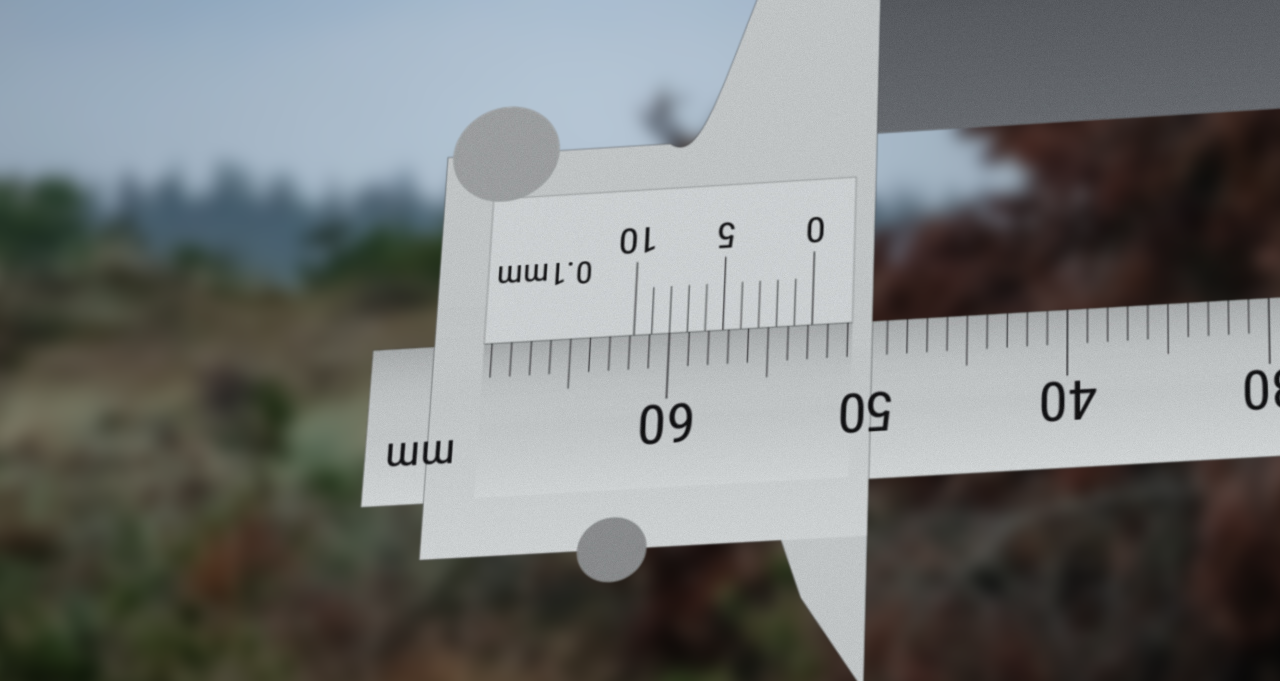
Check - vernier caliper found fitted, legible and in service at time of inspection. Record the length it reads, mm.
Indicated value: 52.8 mm
